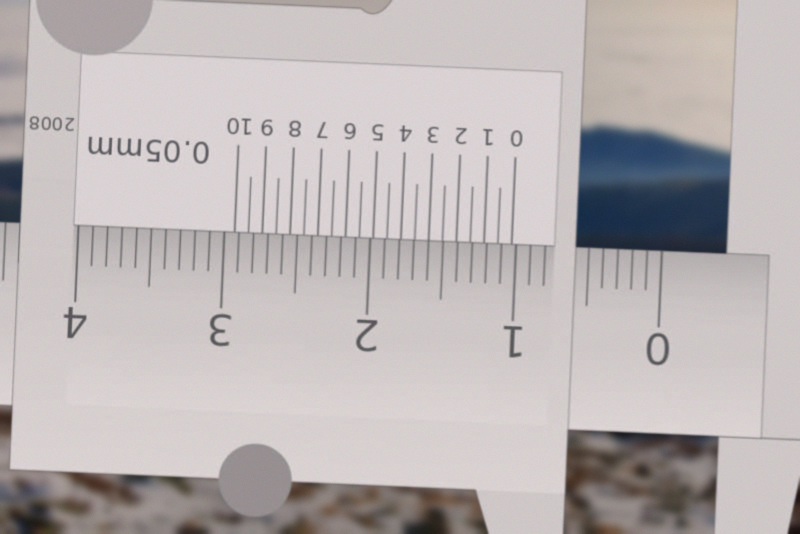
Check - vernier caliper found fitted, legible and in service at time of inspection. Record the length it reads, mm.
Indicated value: 10.3 mm
